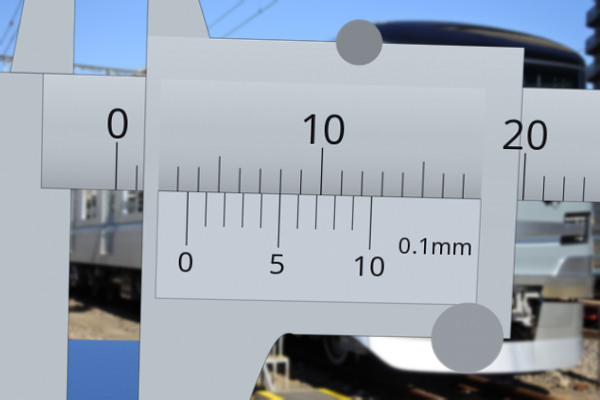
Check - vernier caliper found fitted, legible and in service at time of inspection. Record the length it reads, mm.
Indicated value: 3.5 mm
